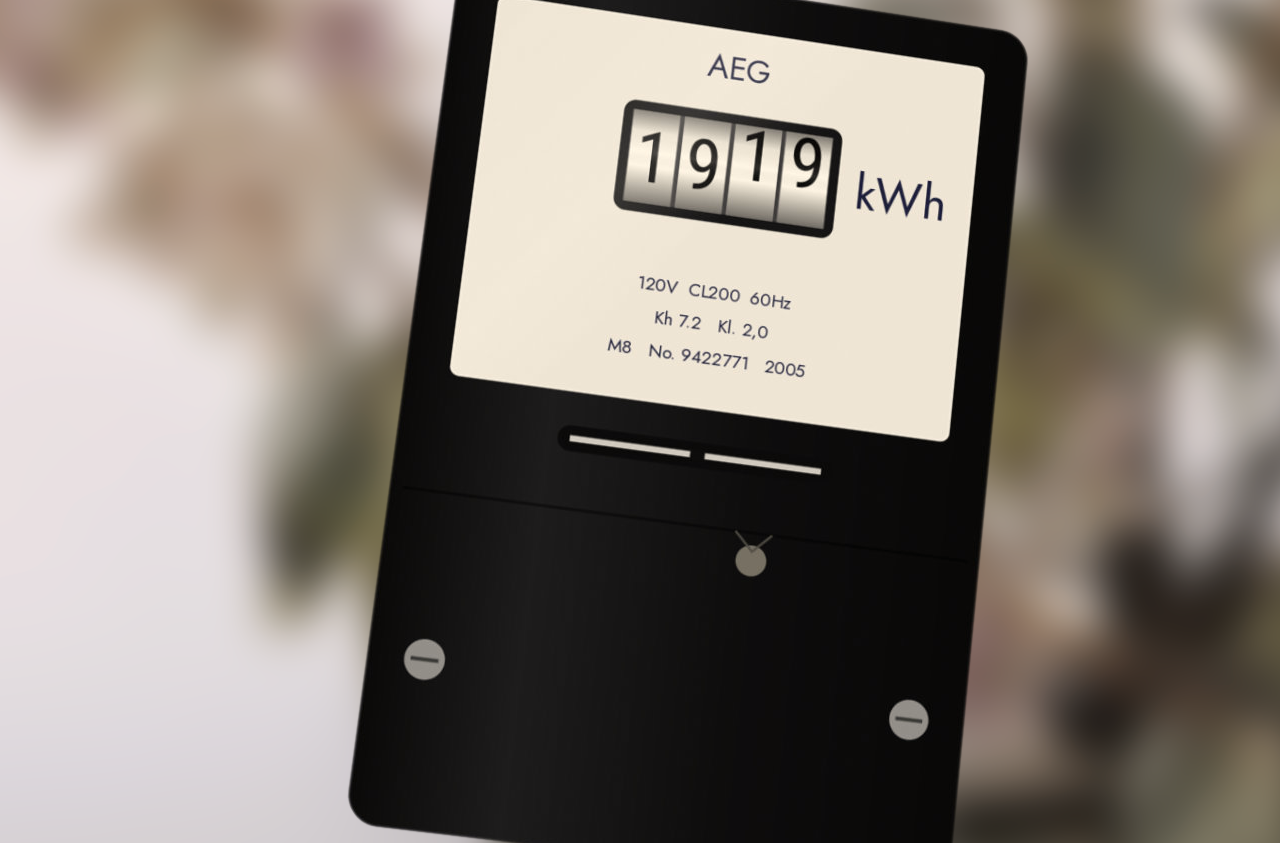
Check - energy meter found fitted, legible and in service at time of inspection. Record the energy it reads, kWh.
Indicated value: 1919 kWh
